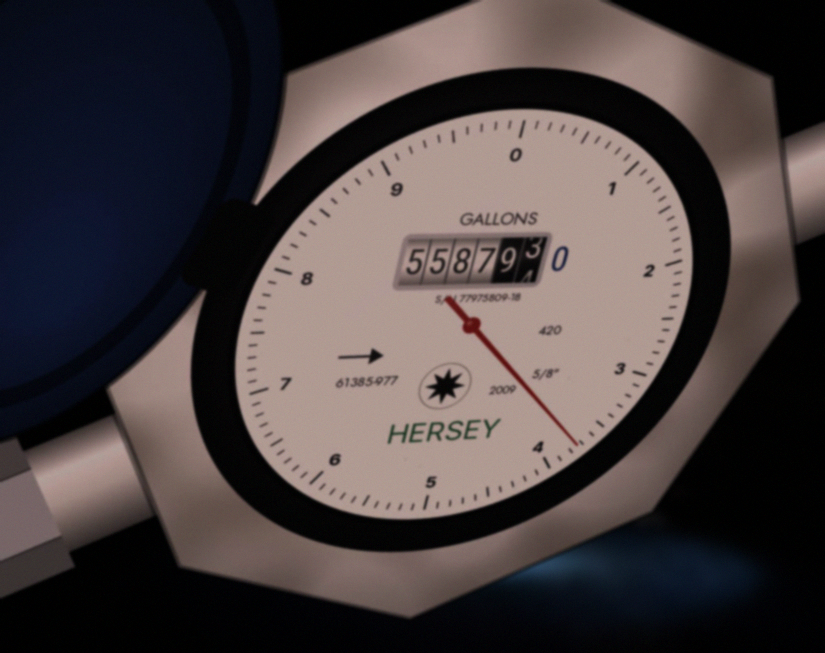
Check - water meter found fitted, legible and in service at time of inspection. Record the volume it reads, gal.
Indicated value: 5587933.7 gal
